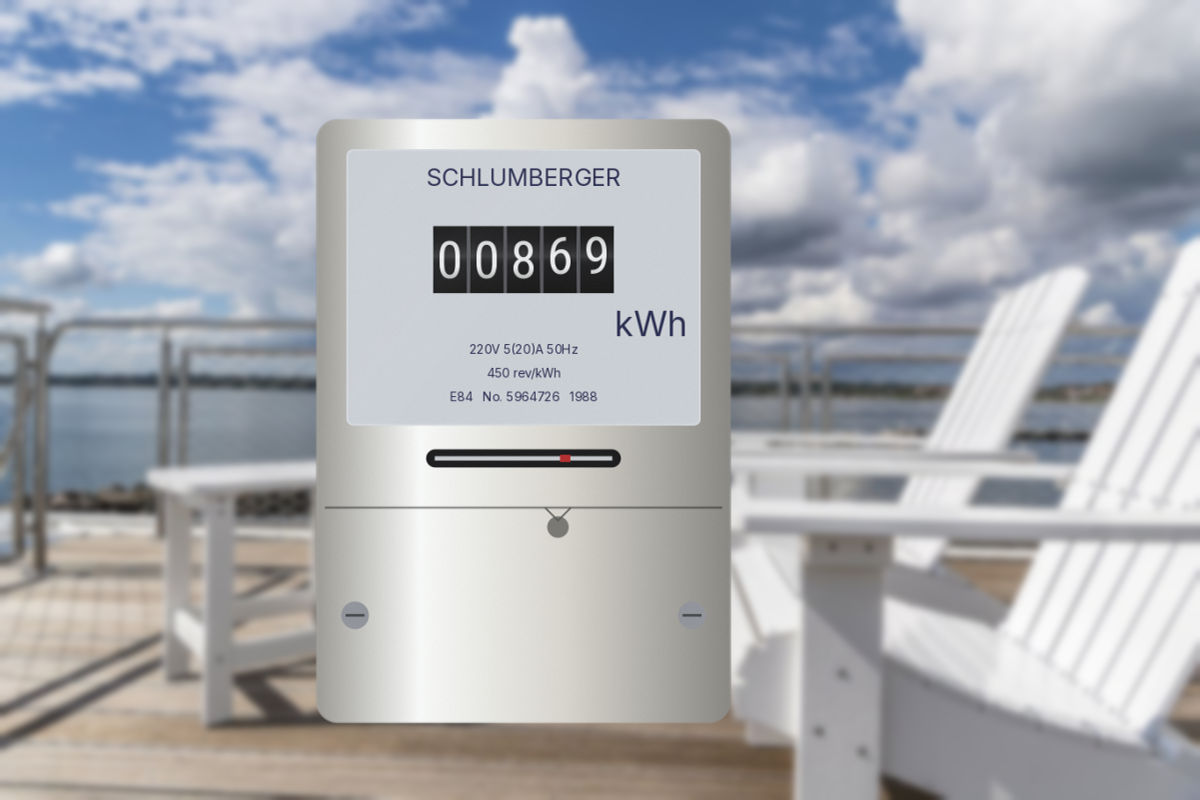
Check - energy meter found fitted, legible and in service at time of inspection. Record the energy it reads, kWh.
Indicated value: 869 kWh
